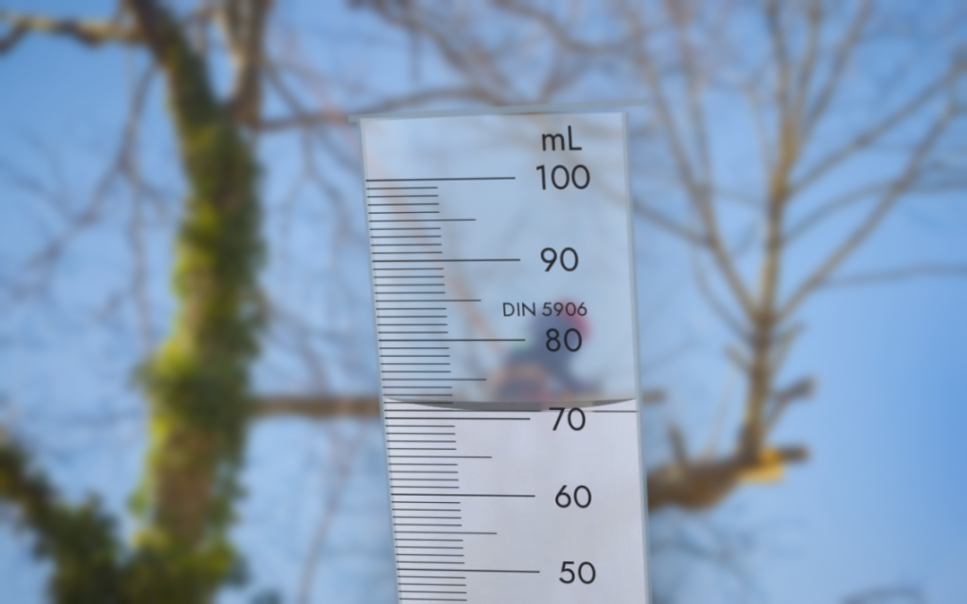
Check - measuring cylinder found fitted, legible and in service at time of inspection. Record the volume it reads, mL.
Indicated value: 71 mL
